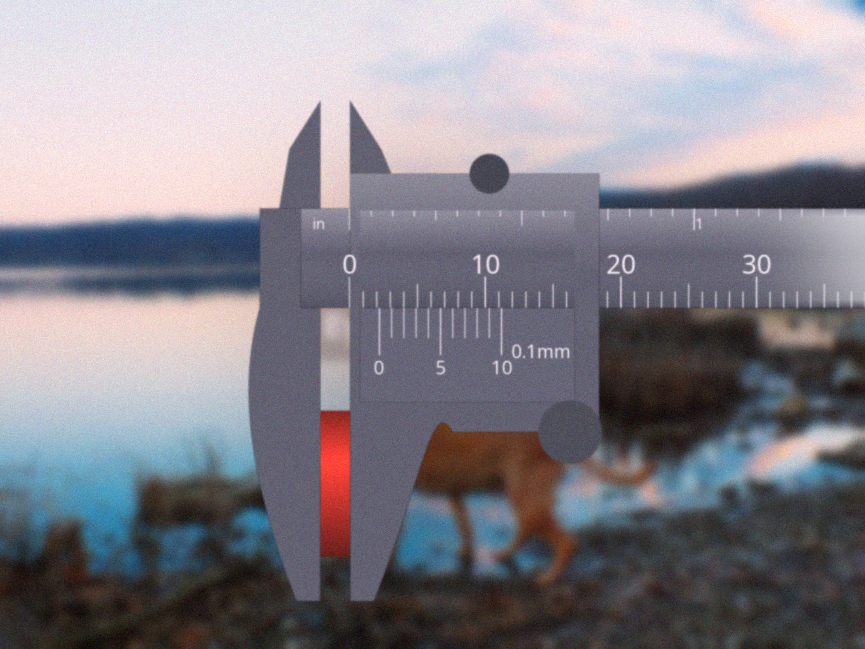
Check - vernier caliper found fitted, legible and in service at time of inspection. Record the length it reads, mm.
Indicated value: 2.2 mm
